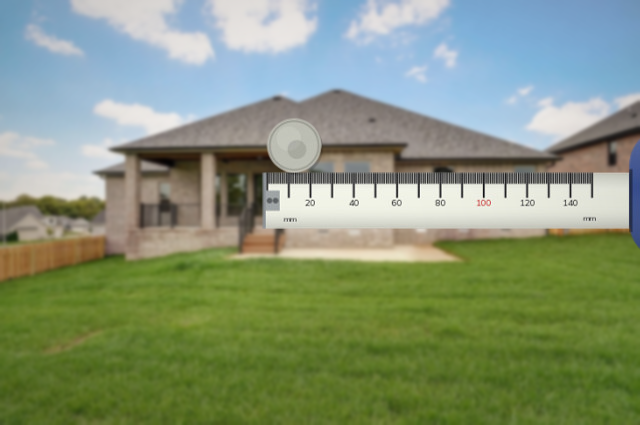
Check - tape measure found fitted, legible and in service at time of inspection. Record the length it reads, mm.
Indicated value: 25 mm
